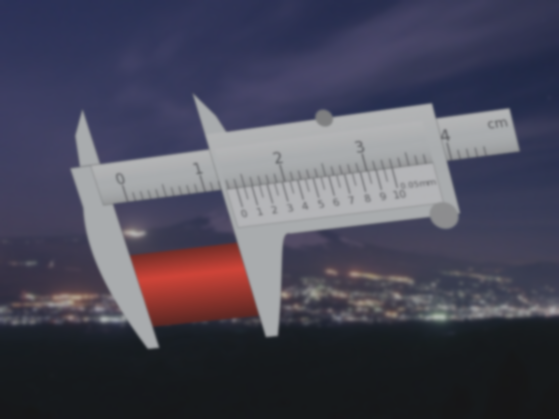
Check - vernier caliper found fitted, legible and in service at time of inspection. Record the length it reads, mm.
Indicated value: 14.0 mm
